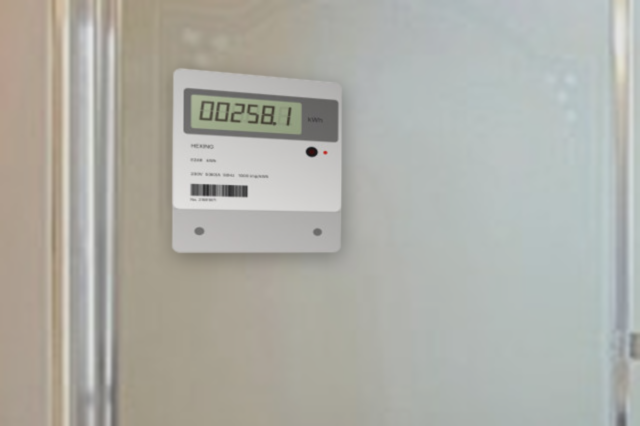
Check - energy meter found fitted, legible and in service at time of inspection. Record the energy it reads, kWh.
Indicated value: 258.1 kWh
